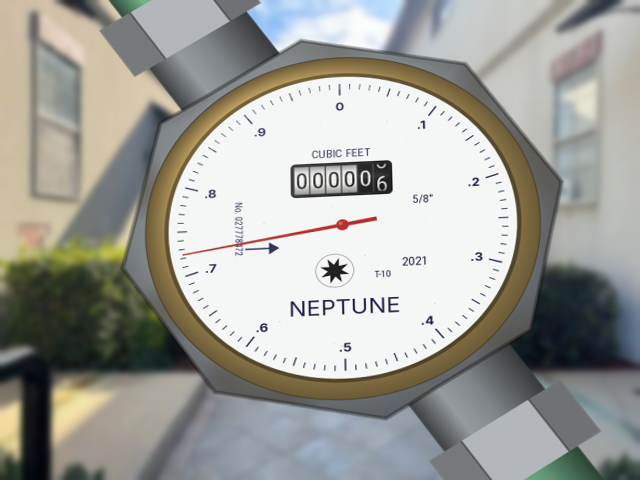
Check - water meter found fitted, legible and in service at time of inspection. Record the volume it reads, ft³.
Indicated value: 5.72 ft³
